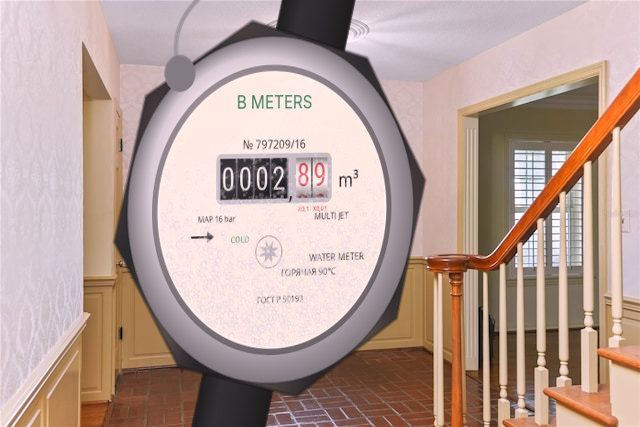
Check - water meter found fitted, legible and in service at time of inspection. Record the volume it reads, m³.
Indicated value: 2.89 m³
